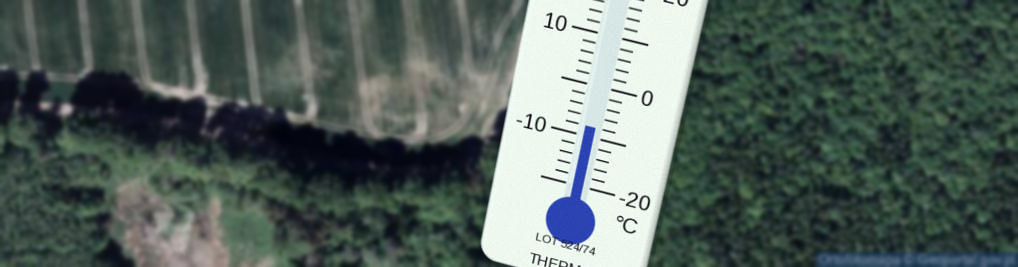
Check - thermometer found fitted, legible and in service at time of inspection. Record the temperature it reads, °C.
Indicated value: -8 °C
